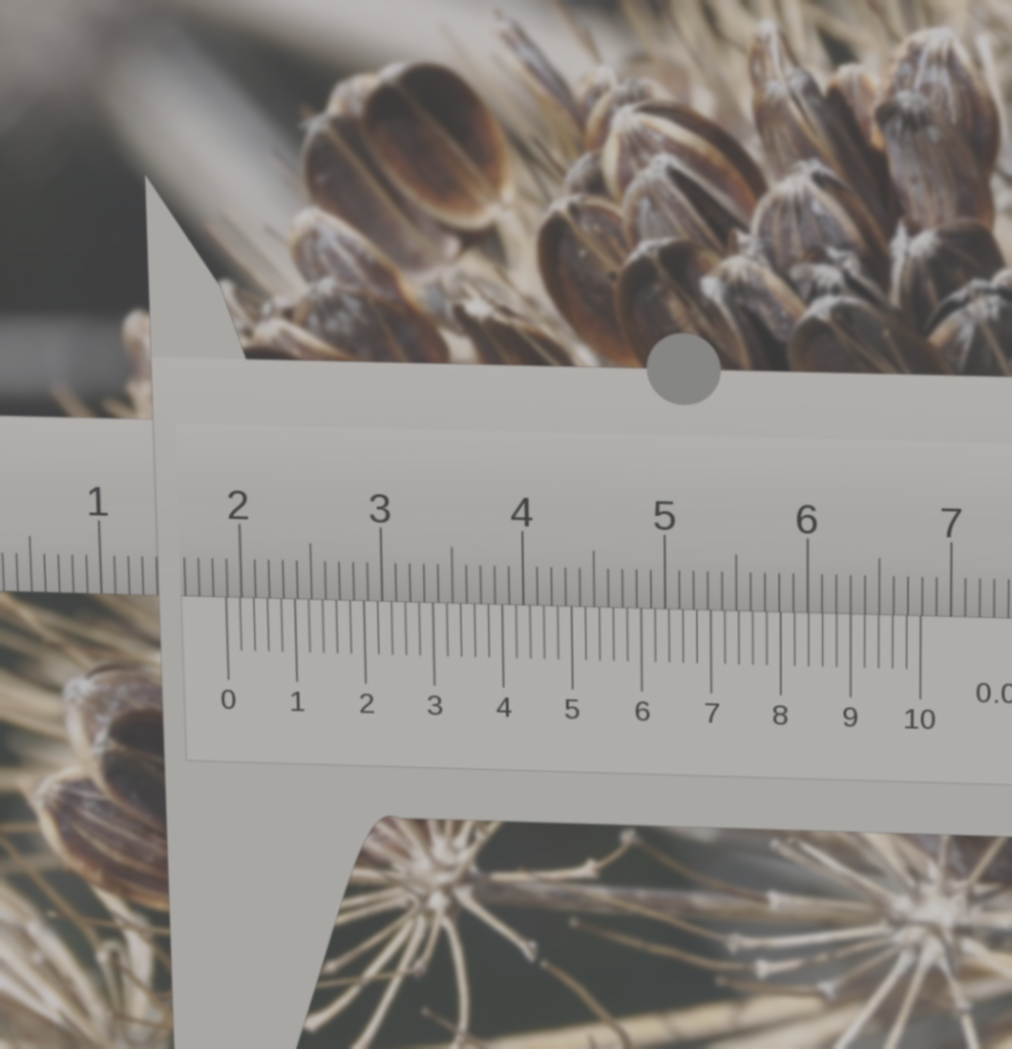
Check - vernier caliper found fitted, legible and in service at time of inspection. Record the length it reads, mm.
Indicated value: 18.9 mm
